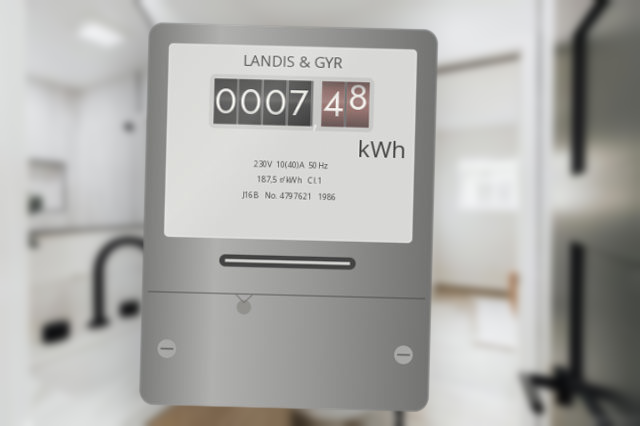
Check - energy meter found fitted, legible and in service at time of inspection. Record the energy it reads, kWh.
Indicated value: 7.48 kWh
